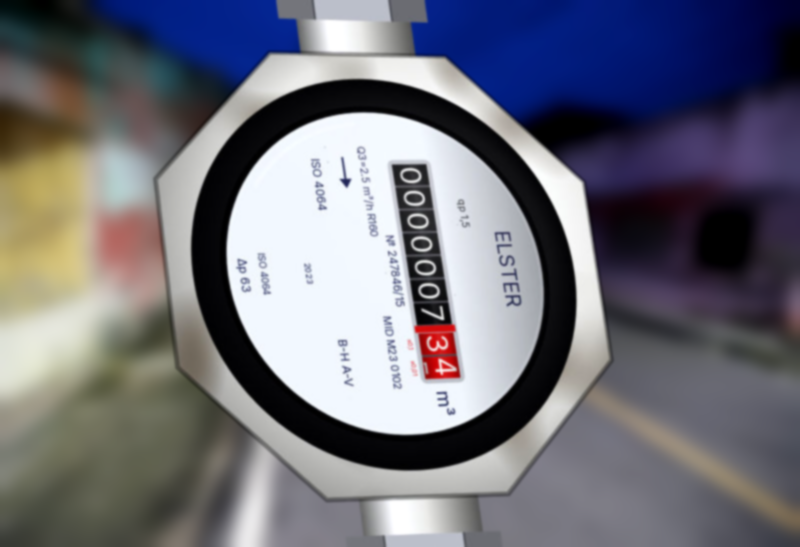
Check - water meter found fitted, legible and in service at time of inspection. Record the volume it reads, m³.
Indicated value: 7.34 m³
